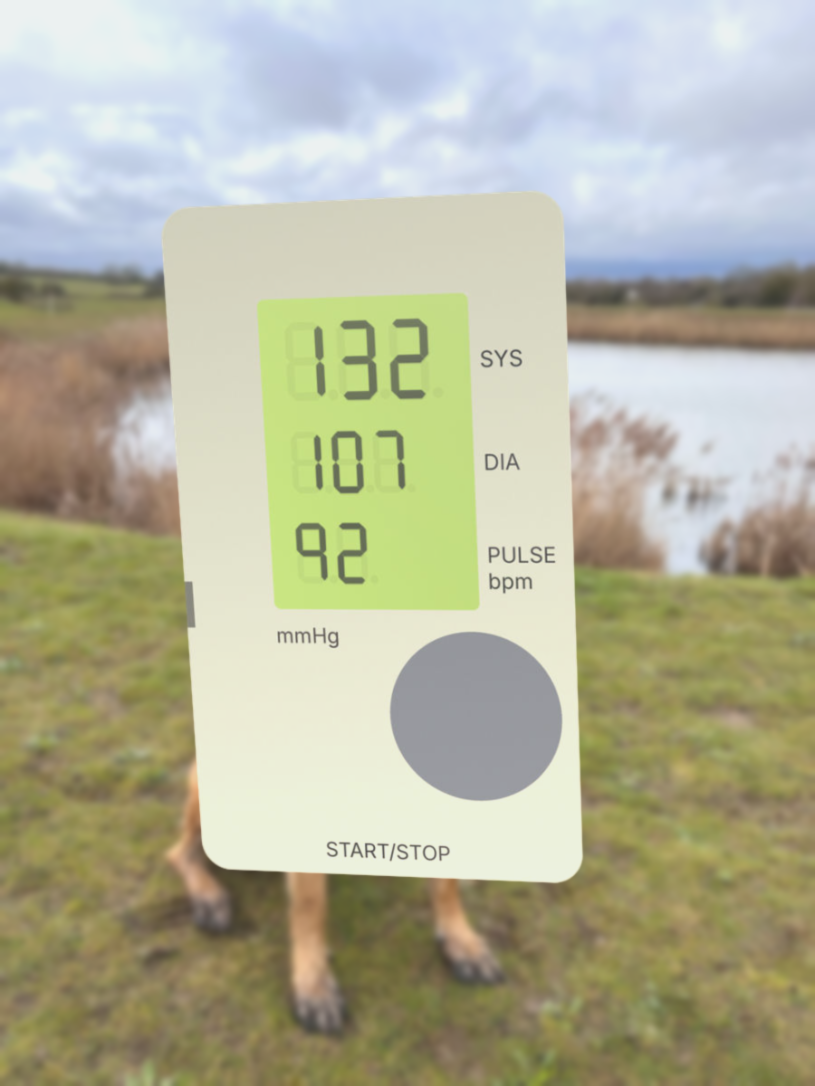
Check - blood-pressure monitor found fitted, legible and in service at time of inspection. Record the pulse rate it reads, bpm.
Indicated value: 92 bpm
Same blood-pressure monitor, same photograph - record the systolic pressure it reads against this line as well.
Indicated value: 132 mmHg
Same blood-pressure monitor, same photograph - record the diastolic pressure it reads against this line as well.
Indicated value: 107 mmHg
